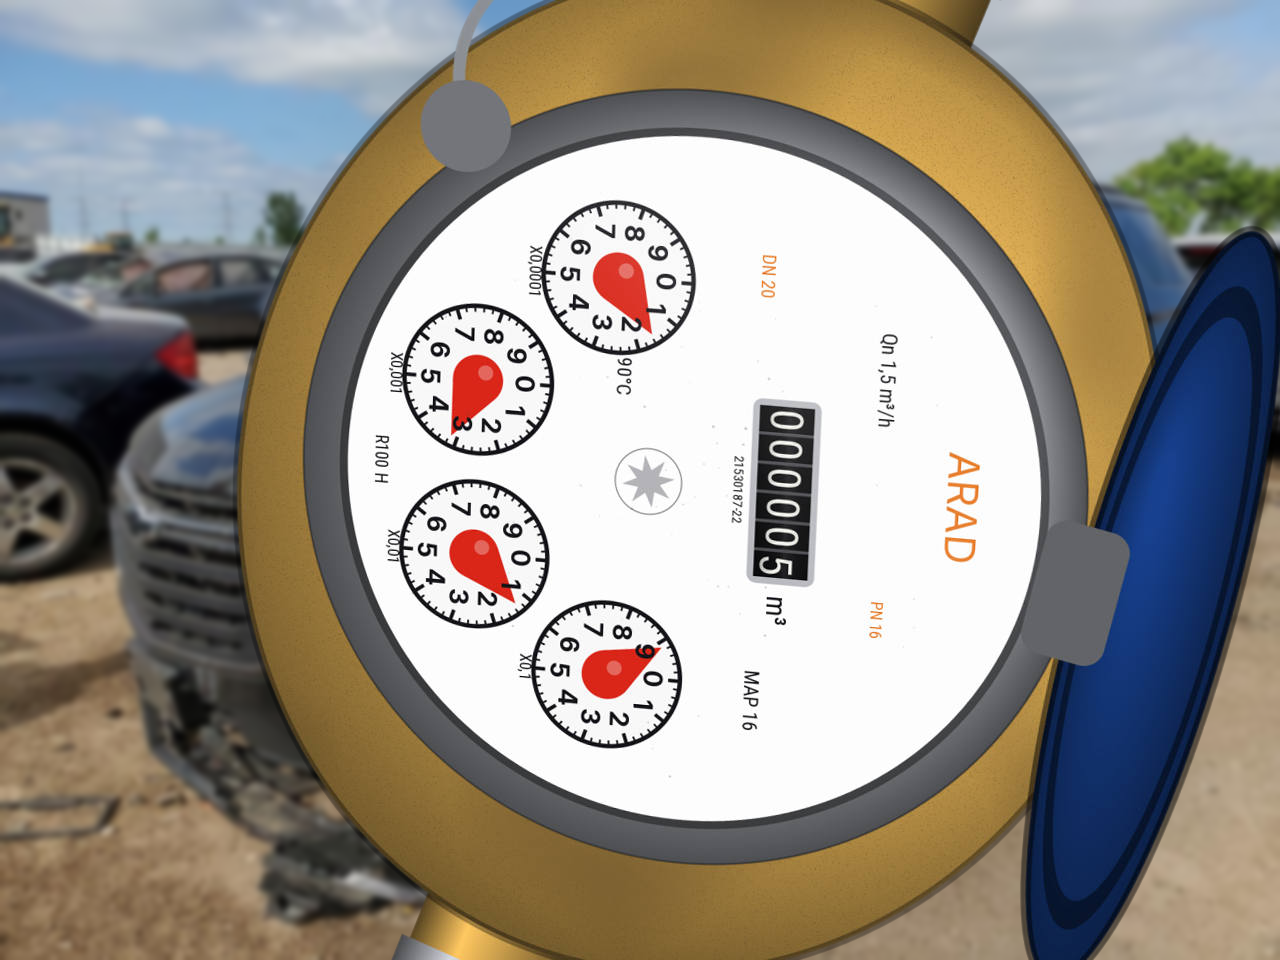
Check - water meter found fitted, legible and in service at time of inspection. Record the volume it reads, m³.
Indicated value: 4.9131 m³
